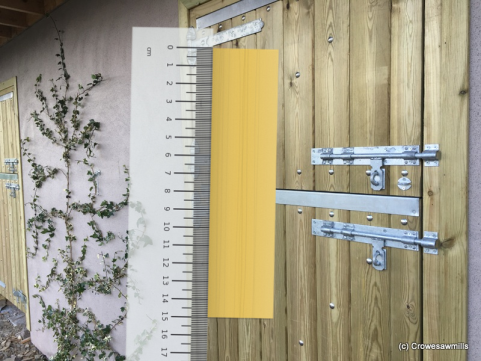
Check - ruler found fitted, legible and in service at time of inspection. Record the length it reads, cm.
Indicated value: 15 cm
